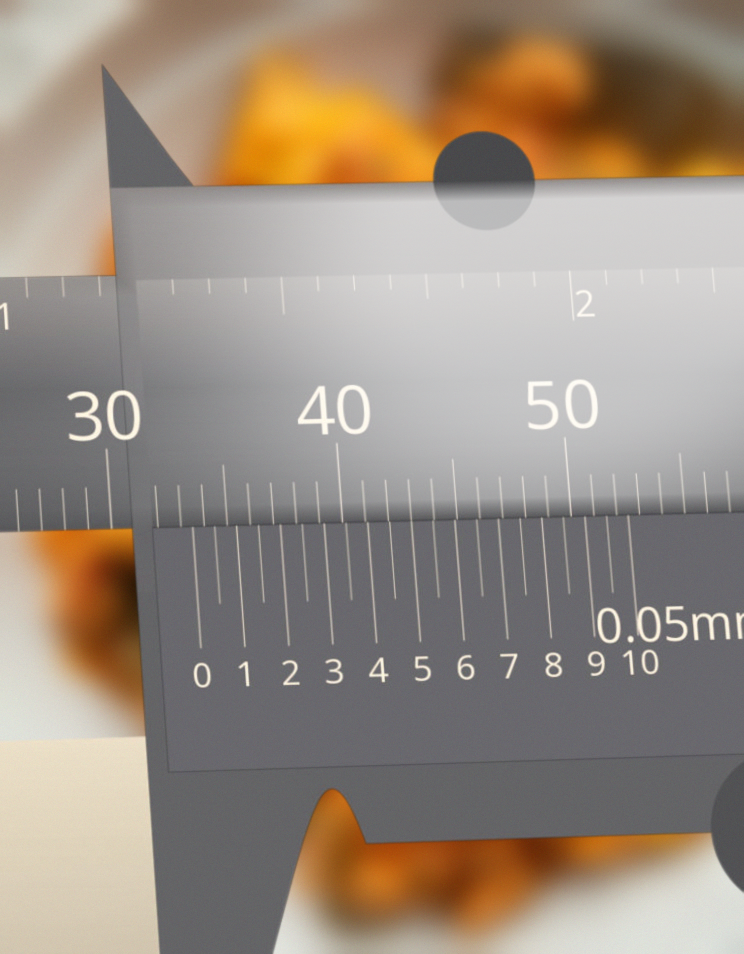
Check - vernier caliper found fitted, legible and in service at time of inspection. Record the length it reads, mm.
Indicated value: 33.5 mm
